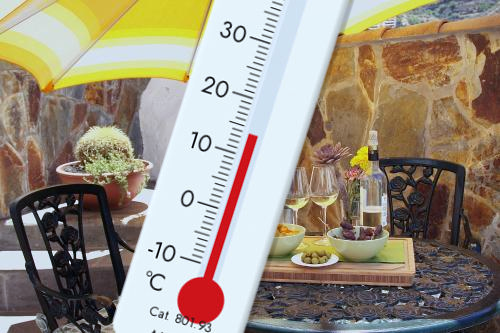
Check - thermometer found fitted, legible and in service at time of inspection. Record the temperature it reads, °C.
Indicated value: 14 °C
